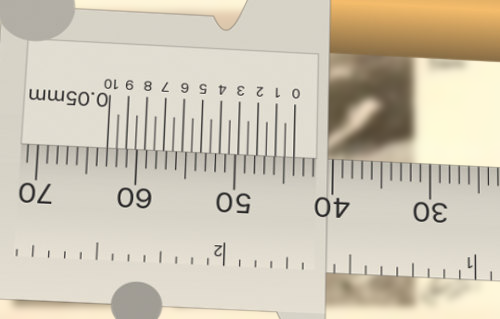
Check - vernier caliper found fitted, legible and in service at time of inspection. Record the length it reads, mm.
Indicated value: 44.0 mm
